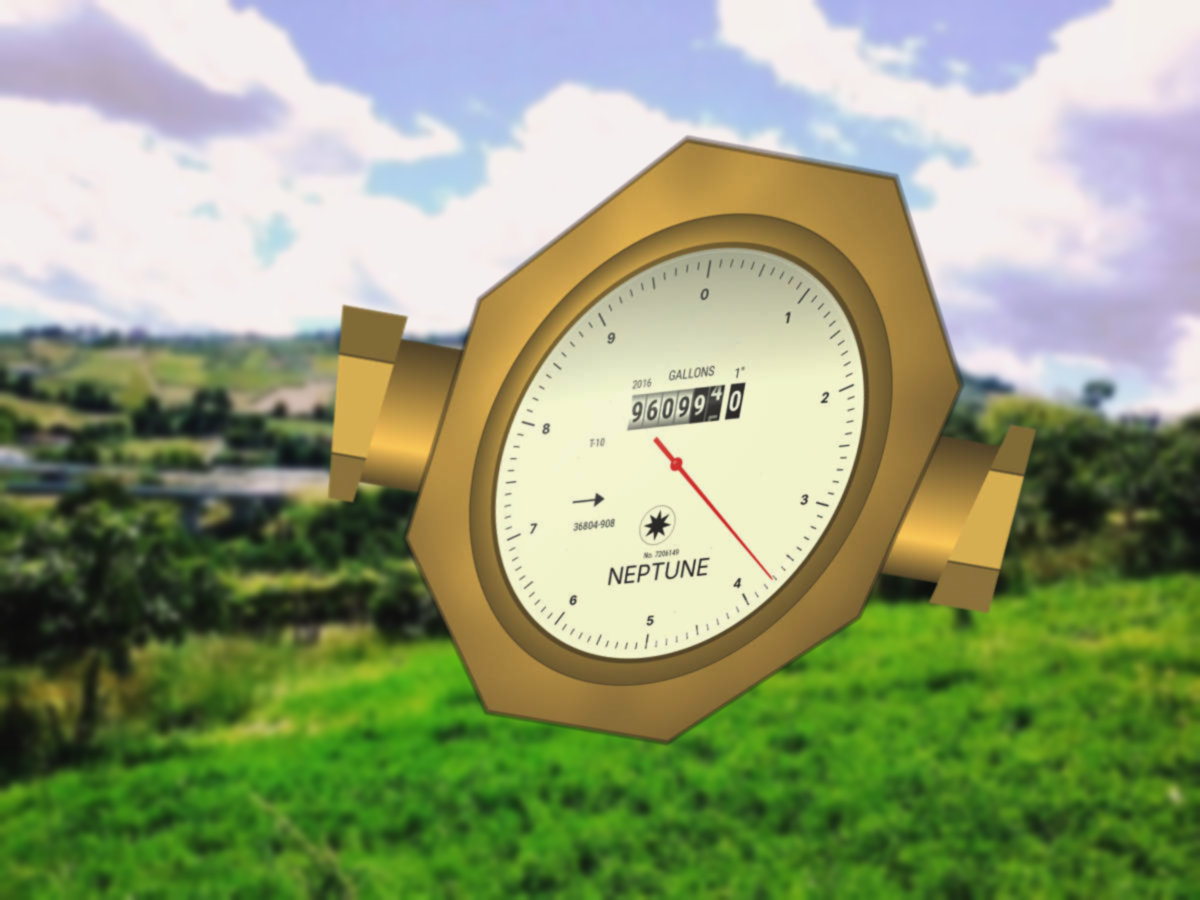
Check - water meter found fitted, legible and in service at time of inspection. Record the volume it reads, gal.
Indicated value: 9609943.7 gal
